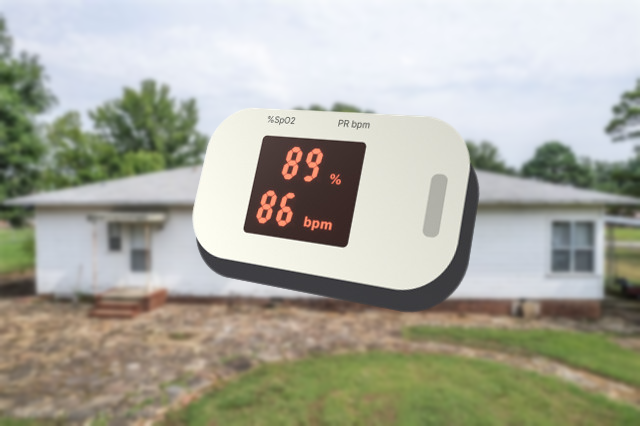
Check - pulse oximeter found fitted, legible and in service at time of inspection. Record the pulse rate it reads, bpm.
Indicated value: 86 bpm
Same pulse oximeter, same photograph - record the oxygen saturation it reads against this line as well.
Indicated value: 89 %
